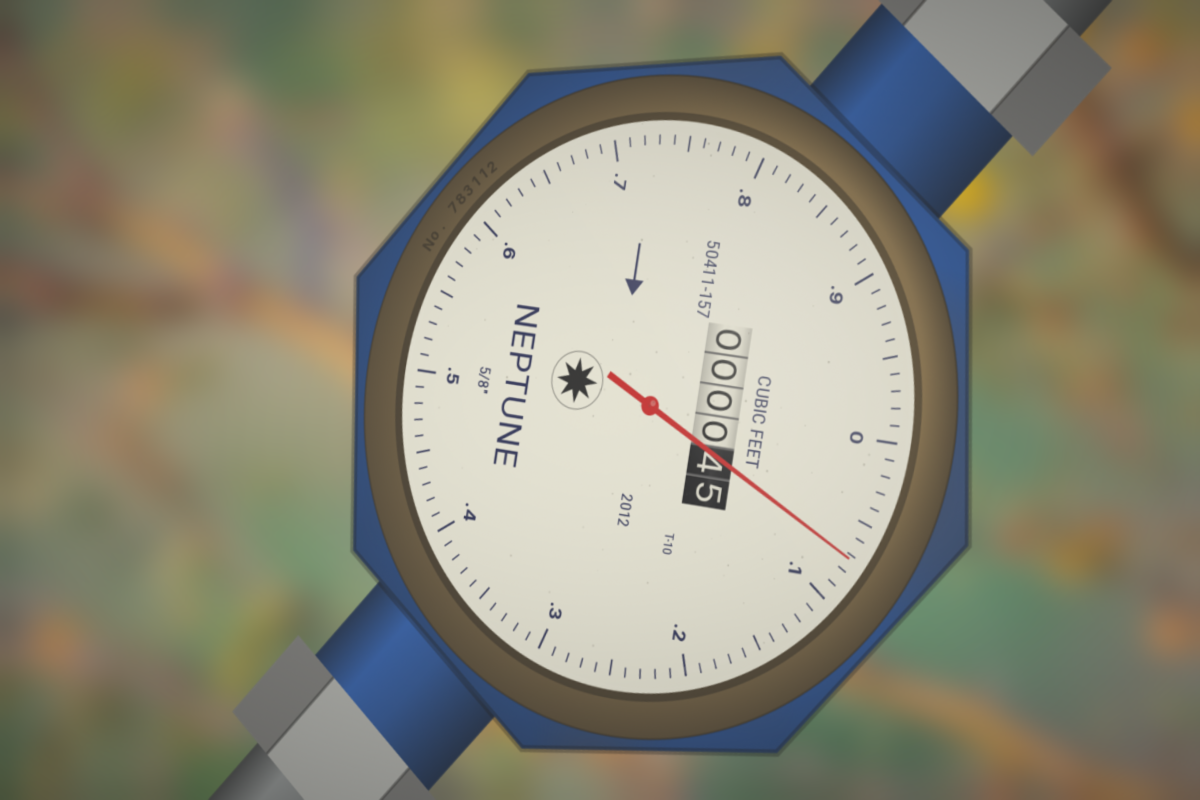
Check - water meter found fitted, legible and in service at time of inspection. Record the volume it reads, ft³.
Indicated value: 45.07 ft³
